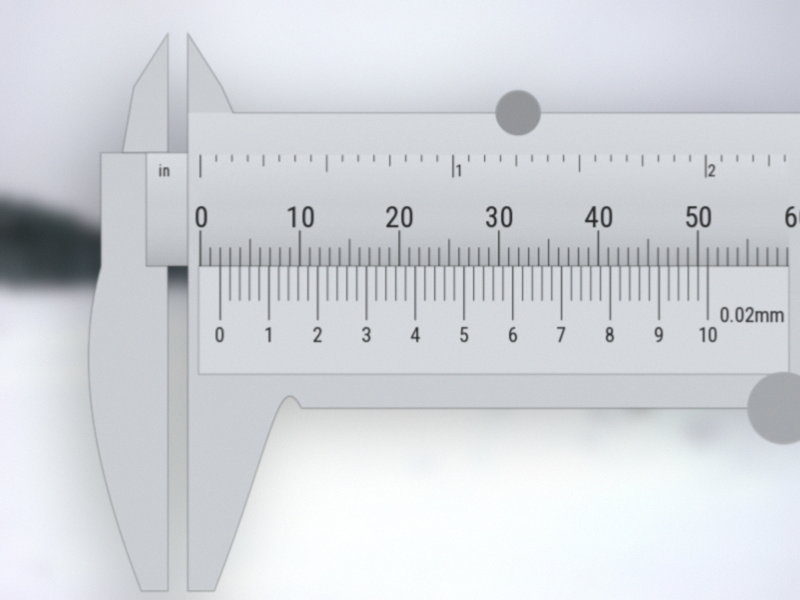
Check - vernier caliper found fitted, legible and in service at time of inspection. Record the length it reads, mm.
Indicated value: 2.0 mm
